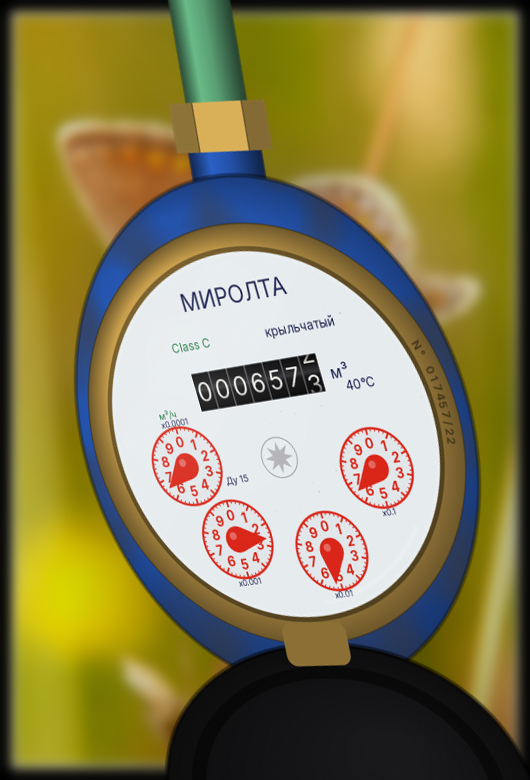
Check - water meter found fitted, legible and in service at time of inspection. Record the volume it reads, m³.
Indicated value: 6572.6526 m³
